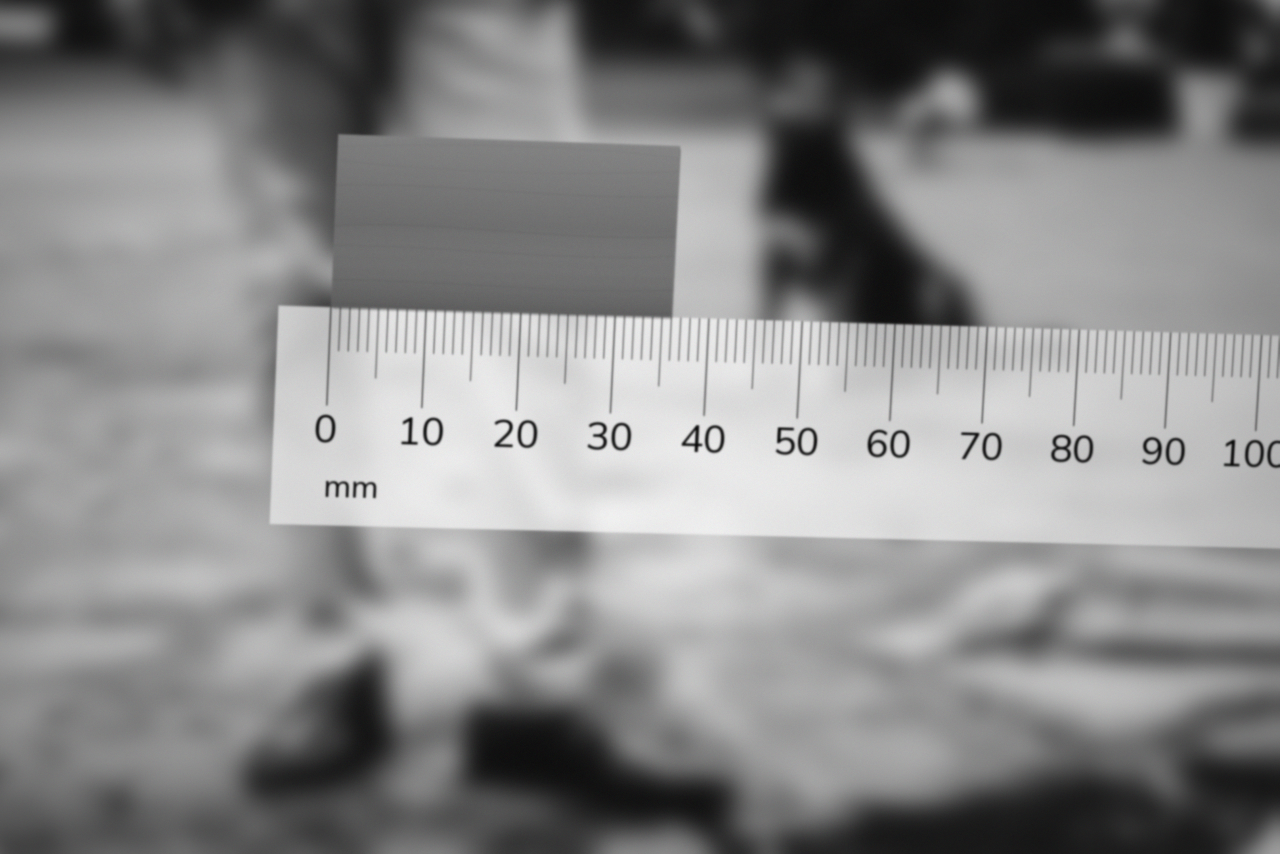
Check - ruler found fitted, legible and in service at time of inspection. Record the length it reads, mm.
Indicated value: 36 mm
